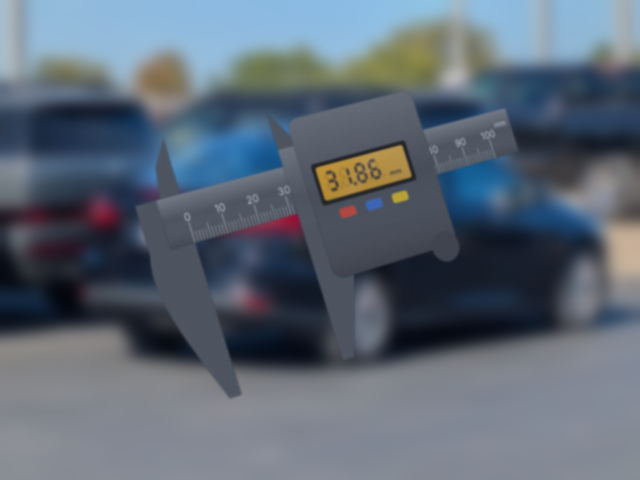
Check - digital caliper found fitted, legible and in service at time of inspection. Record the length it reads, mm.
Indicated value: 31.86 mm
